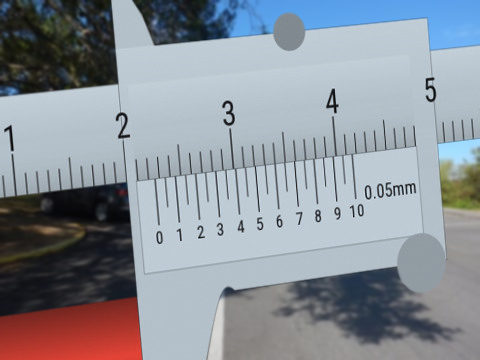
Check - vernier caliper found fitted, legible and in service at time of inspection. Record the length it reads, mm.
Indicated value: 22.6 mm
